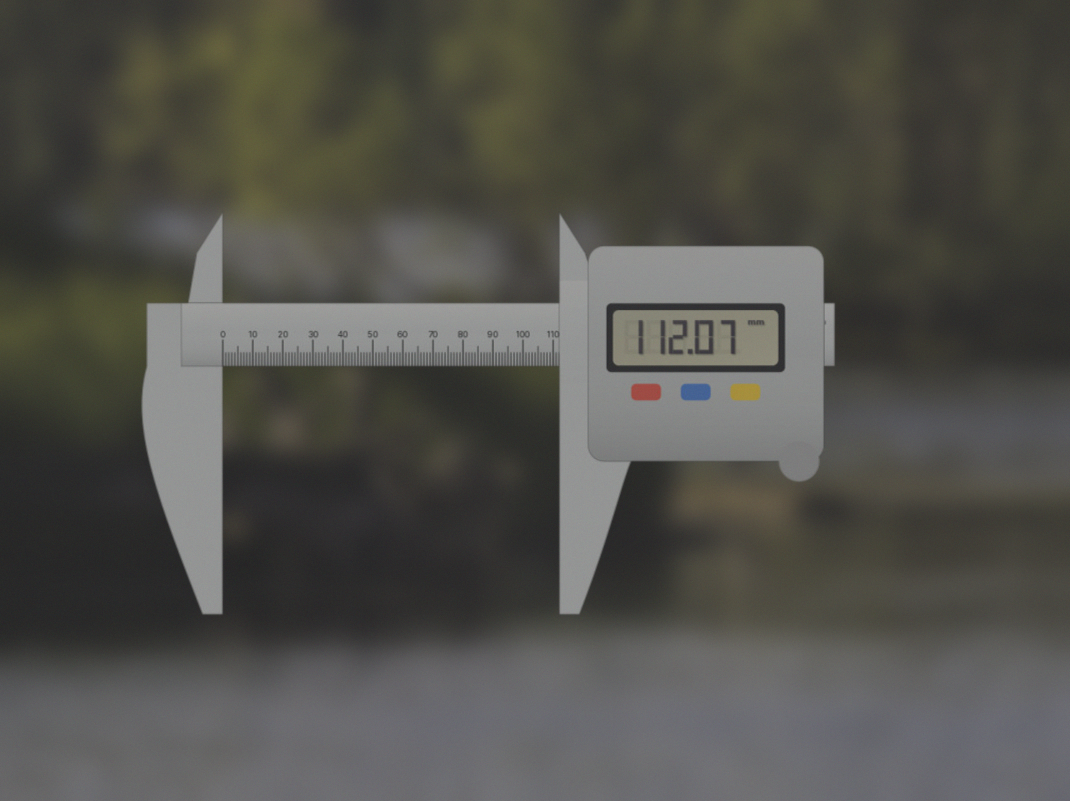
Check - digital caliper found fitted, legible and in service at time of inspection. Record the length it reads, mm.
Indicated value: 112.07 mm
